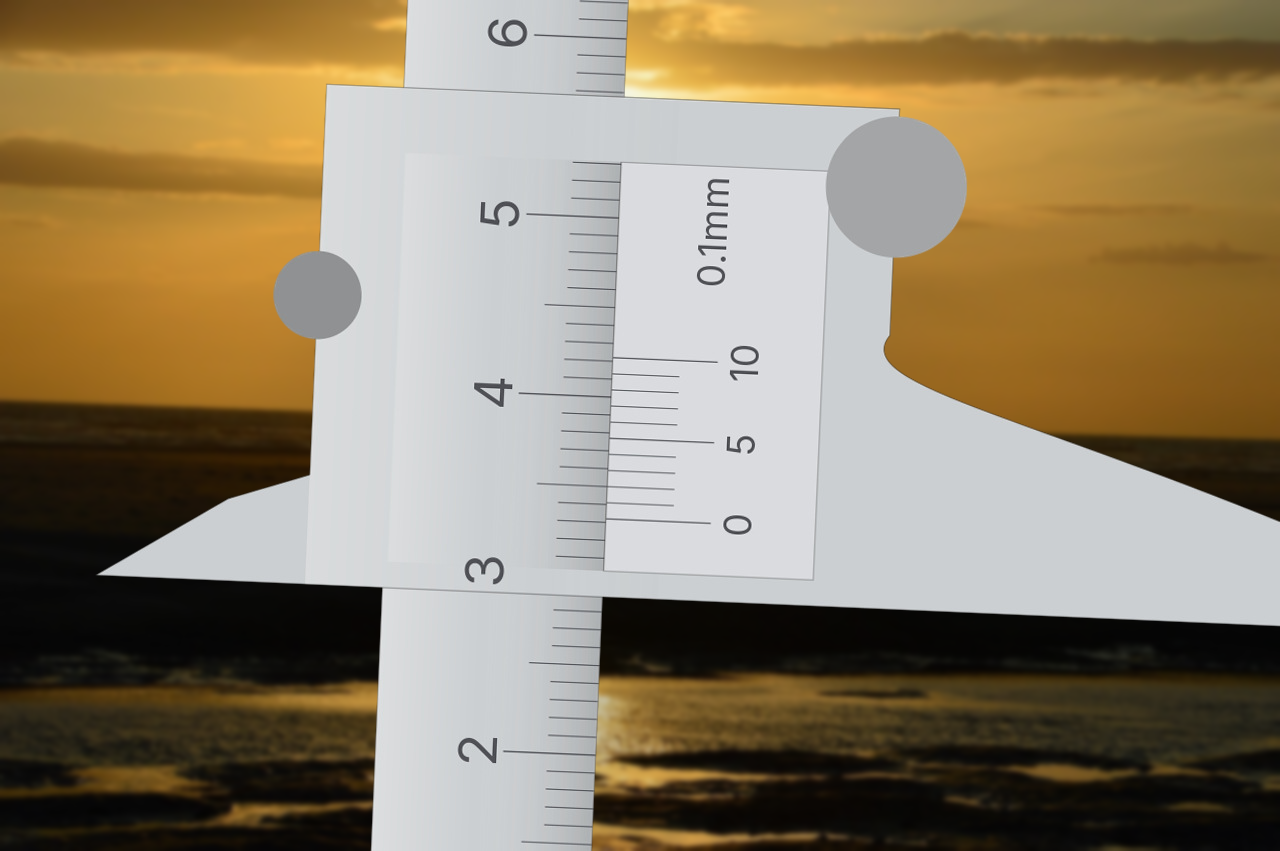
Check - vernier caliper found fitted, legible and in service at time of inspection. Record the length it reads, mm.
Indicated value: 33.2 mm
